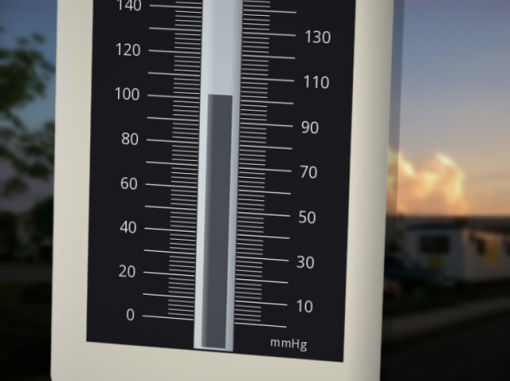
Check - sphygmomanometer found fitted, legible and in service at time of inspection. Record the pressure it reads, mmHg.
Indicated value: 102 mmHg
